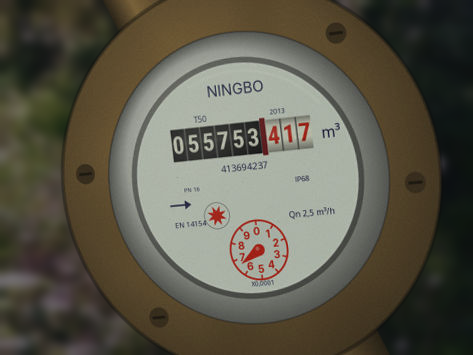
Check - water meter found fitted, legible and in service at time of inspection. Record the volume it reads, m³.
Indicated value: 55753.4176 m³
